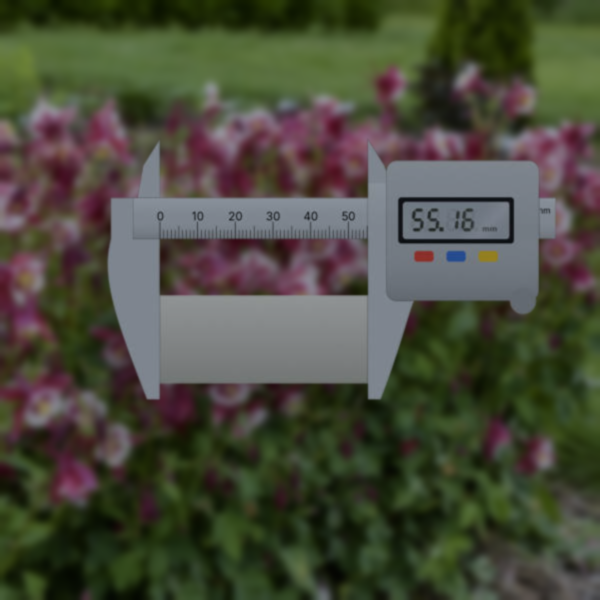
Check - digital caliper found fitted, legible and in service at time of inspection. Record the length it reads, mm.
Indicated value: 55.16 mm
